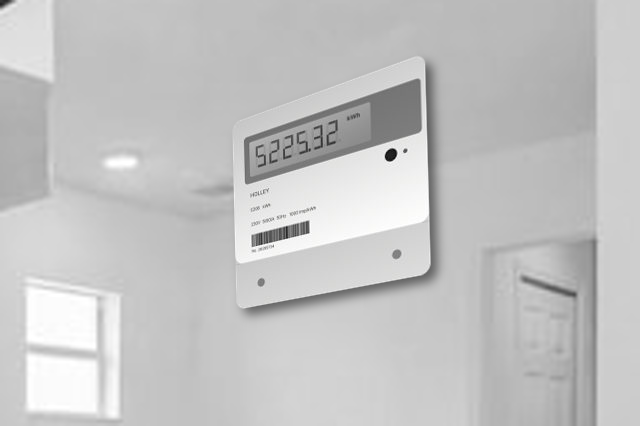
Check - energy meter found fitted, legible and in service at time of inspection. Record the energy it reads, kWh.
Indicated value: 5225.32 kWh
